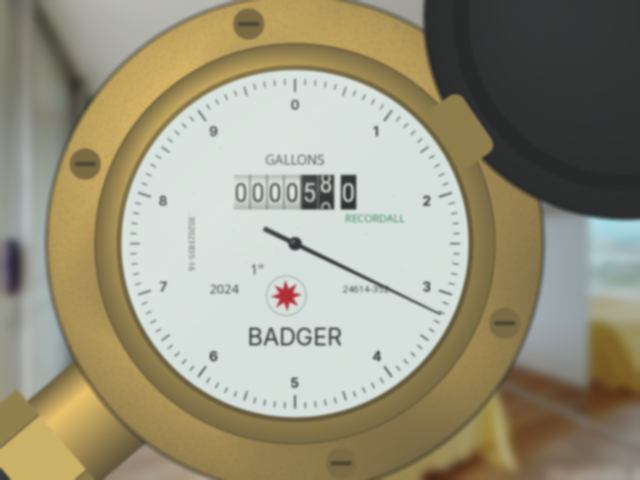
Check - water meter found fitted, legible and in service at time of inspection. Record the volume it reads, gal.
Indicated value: 583.2 gal
